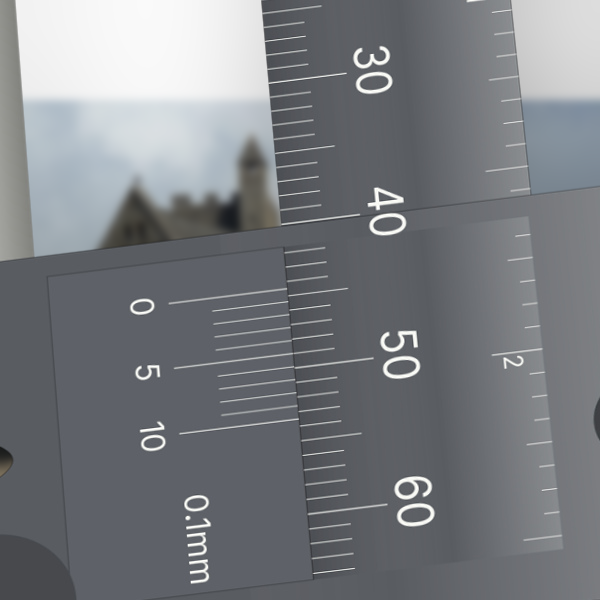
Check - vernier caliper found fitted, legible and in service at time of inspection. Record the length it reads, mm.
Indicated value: 44.5 mm
